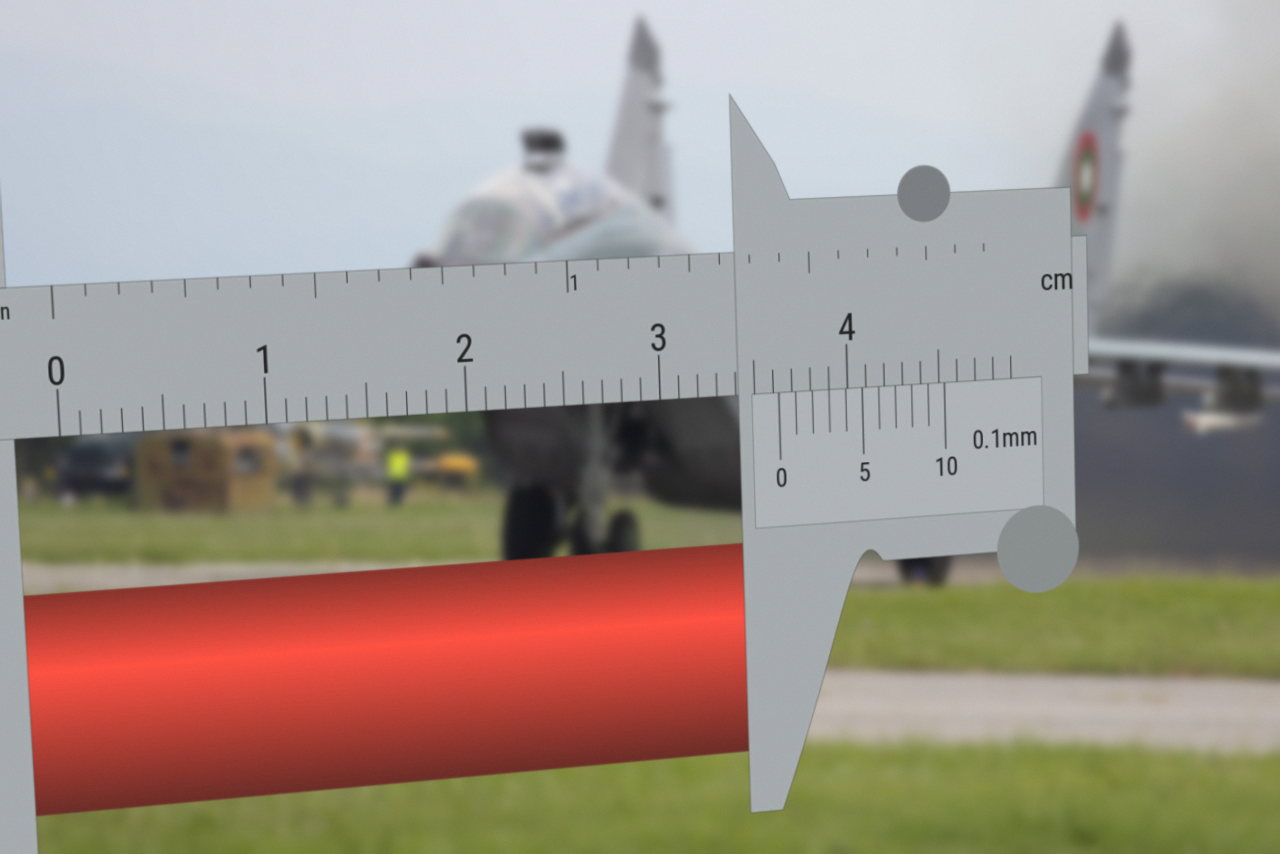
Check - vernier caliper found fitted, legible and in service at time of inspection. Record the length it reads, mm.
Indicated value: 36.3 mm
